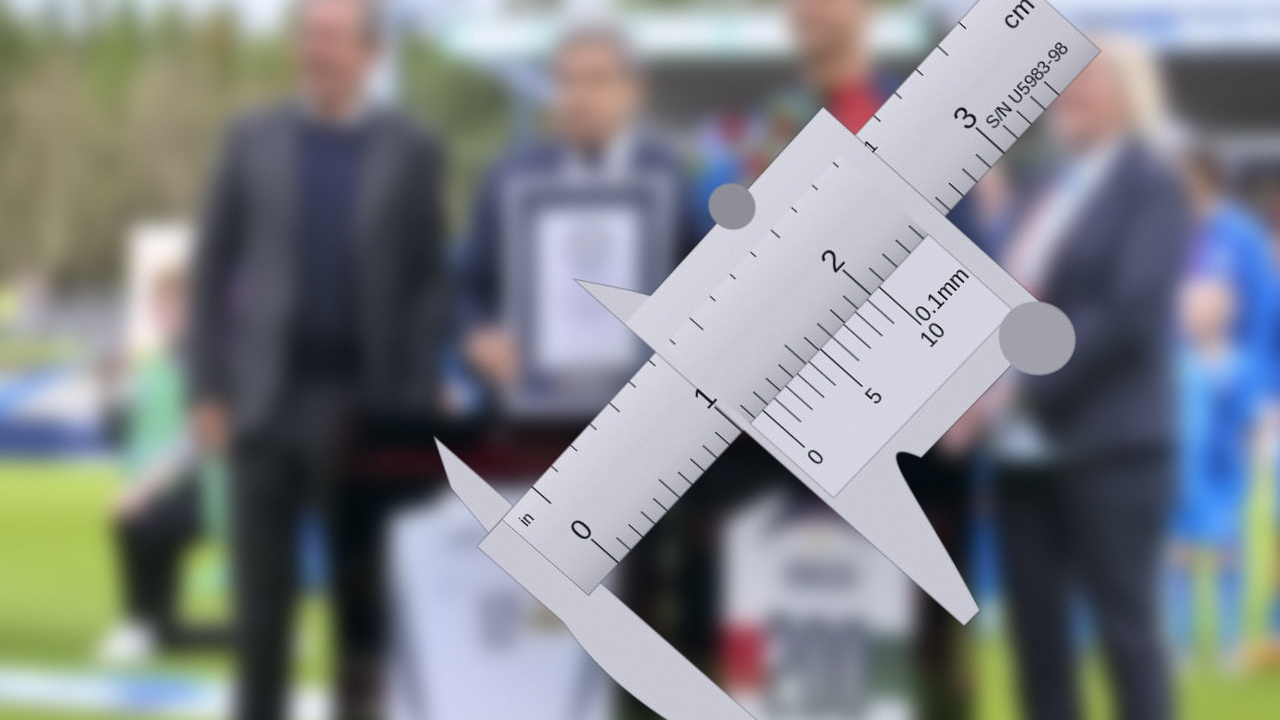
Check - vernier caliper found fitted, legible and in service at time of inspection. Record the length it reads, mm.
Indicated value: 11.6 mm
